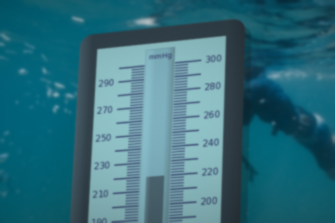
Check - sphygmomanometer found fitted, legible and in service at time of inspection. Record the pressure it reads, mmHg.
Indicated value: 220 mmHg
